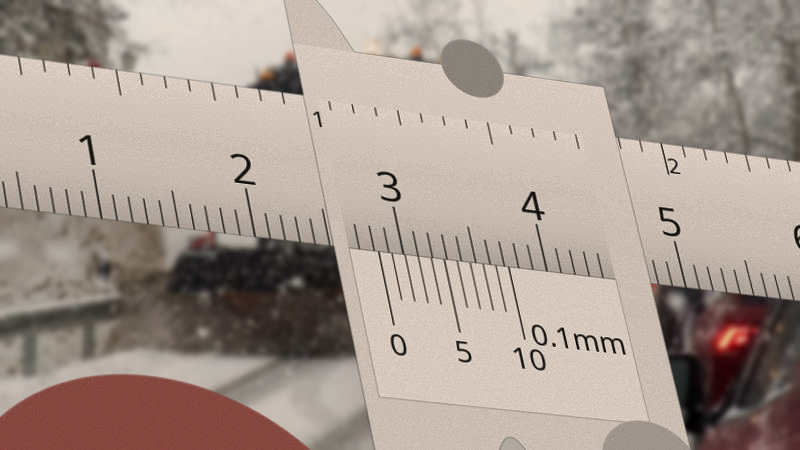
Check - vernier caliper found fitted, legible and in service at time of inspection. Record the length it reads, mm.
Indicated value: 28.3 mm
